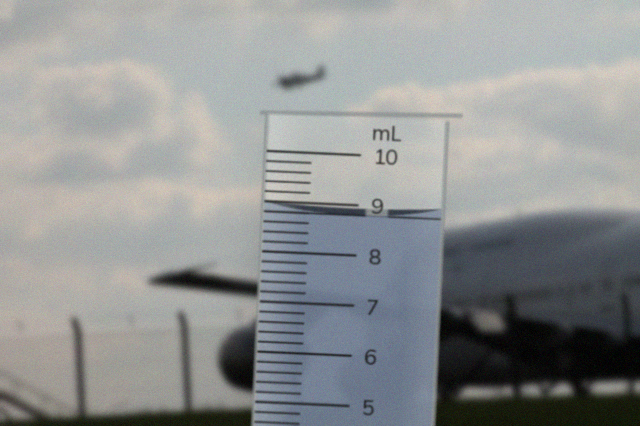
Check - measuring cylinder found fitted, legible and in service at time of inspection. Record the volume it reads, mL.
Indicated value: 8.8 mL
